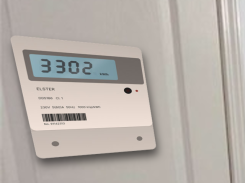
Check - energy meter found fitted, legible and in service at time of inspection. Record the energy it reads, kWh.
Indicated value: 3302 kWh
